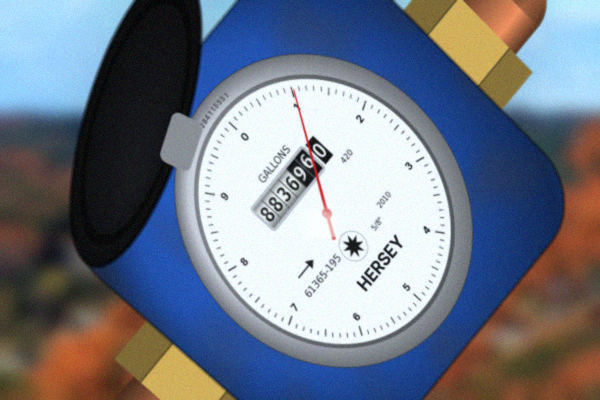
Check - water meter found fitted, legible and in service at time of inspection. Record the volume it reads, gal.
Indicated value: 8836961.0 gal
